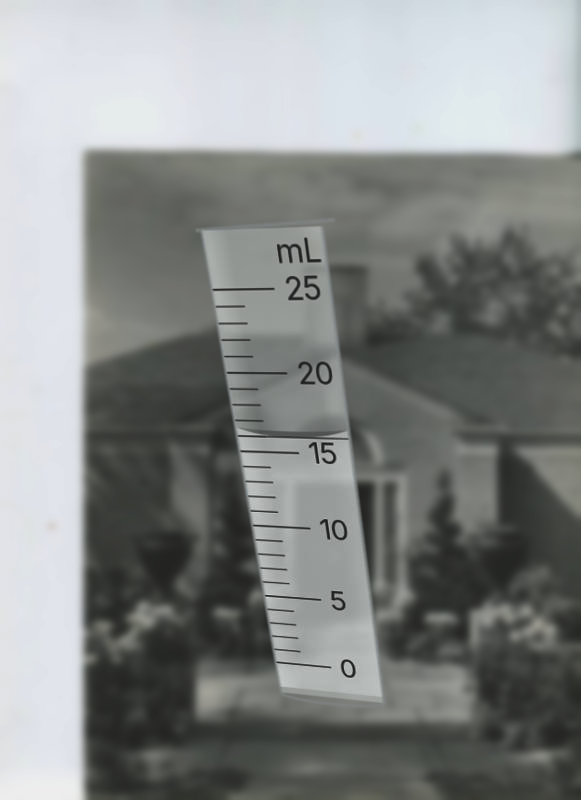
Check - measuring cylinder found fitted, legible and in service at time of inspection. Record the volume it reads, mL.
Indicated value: 16 mL
